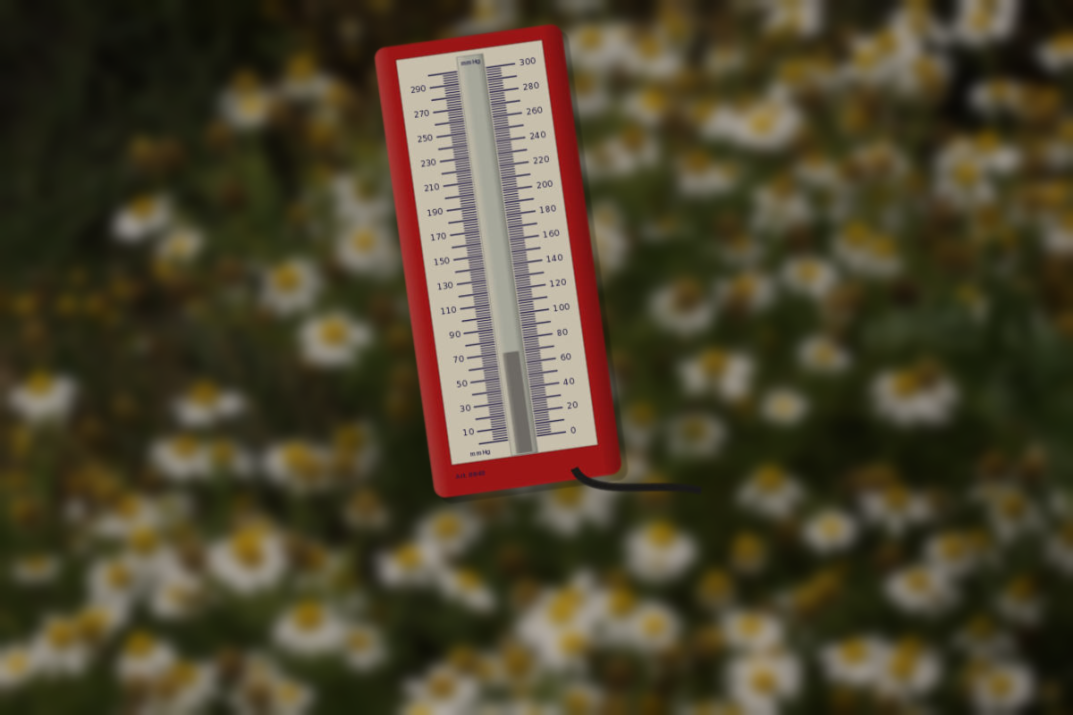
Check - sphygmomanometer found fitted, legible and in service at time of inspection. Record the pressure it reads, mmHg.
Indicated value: 70 mmHg
